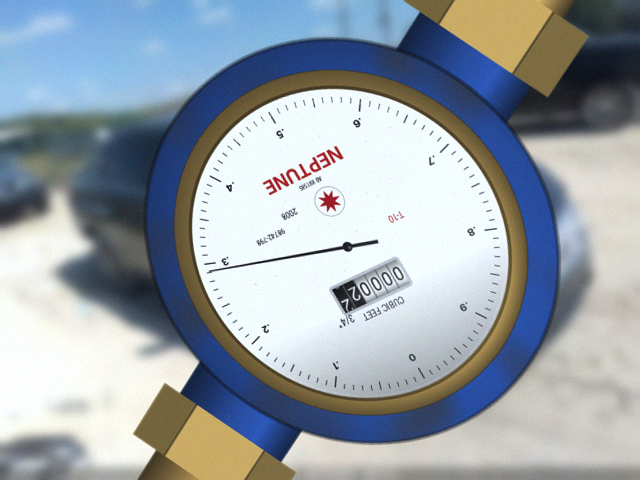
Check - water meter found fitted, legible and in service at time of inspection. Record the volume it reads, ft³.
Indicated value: 22.29 ft³
